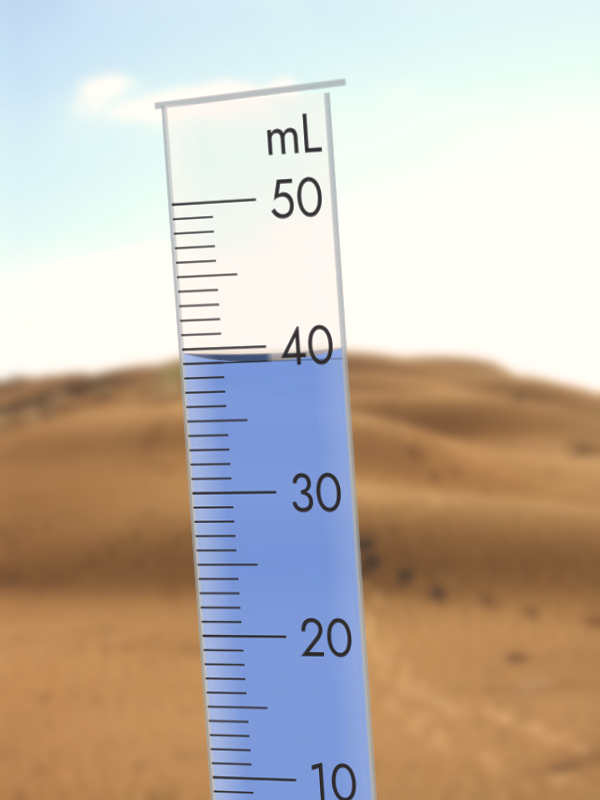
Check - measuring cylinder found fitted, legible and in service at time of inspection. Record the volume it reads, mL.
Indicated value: 39 mL
